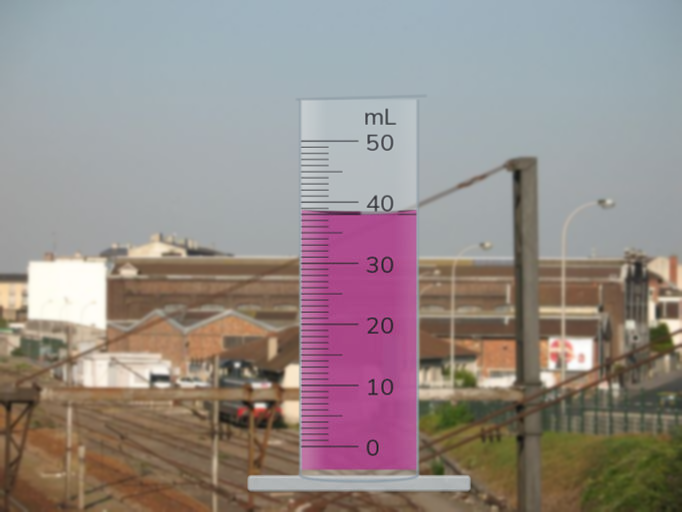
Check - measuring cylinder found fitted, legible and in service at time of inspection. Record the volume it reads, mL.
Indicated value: 38 mL
